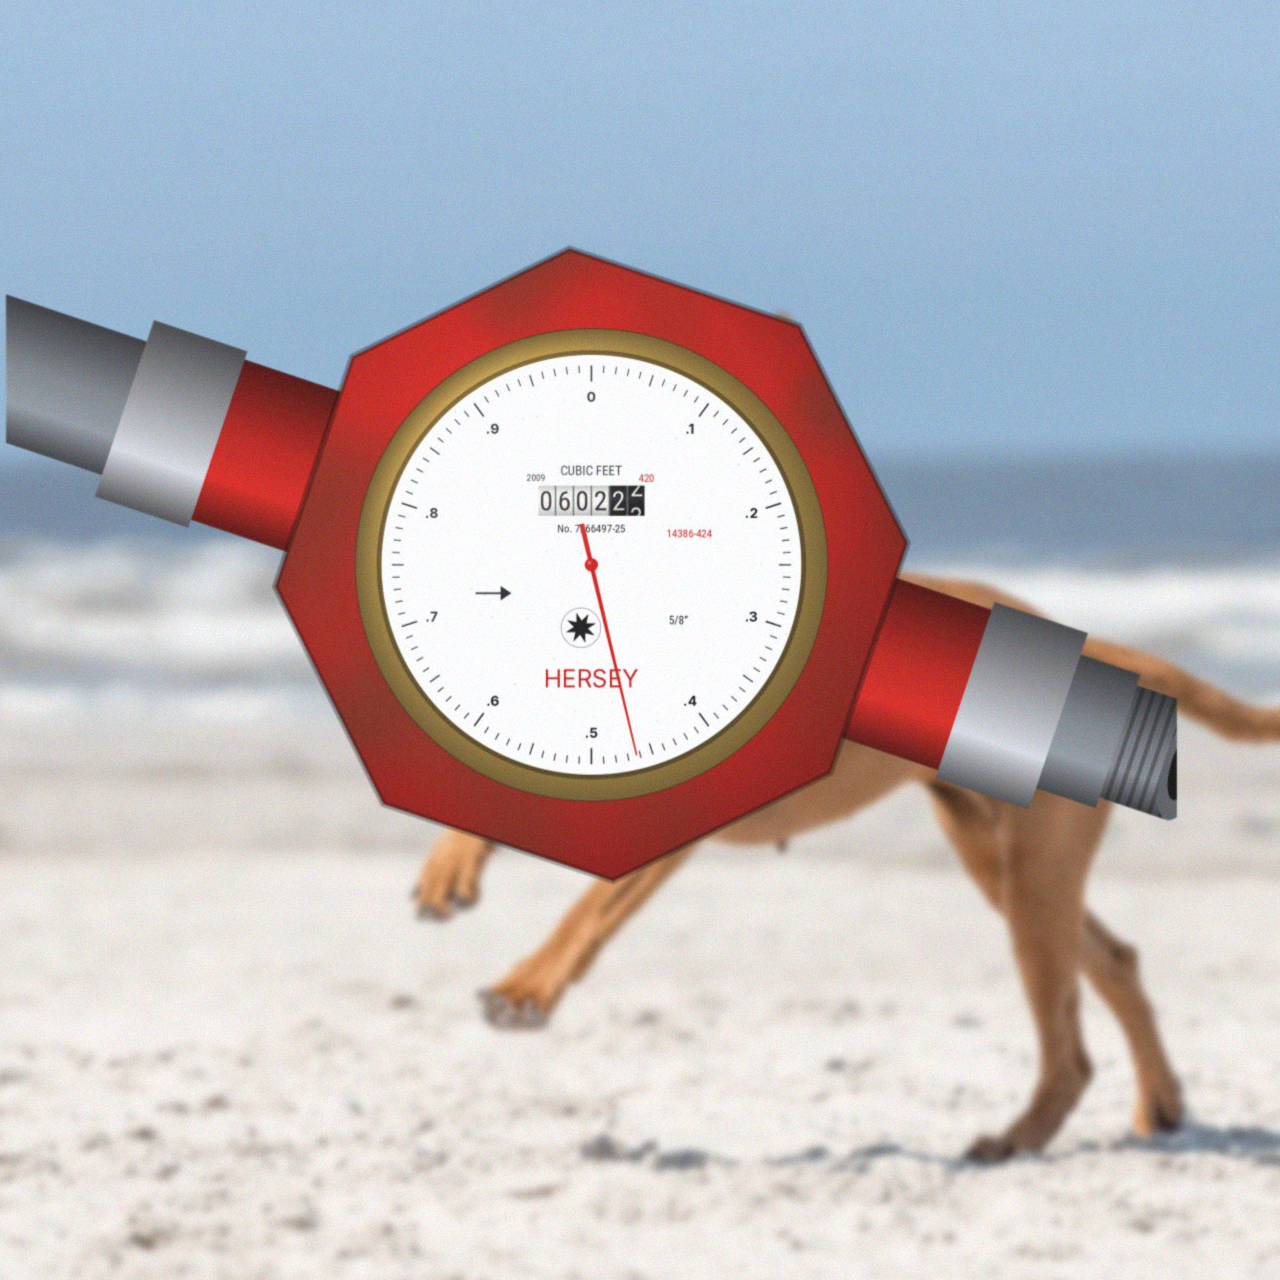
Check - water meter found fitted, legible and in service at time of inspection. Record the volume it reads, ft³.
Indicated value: 60222.46 ft³
